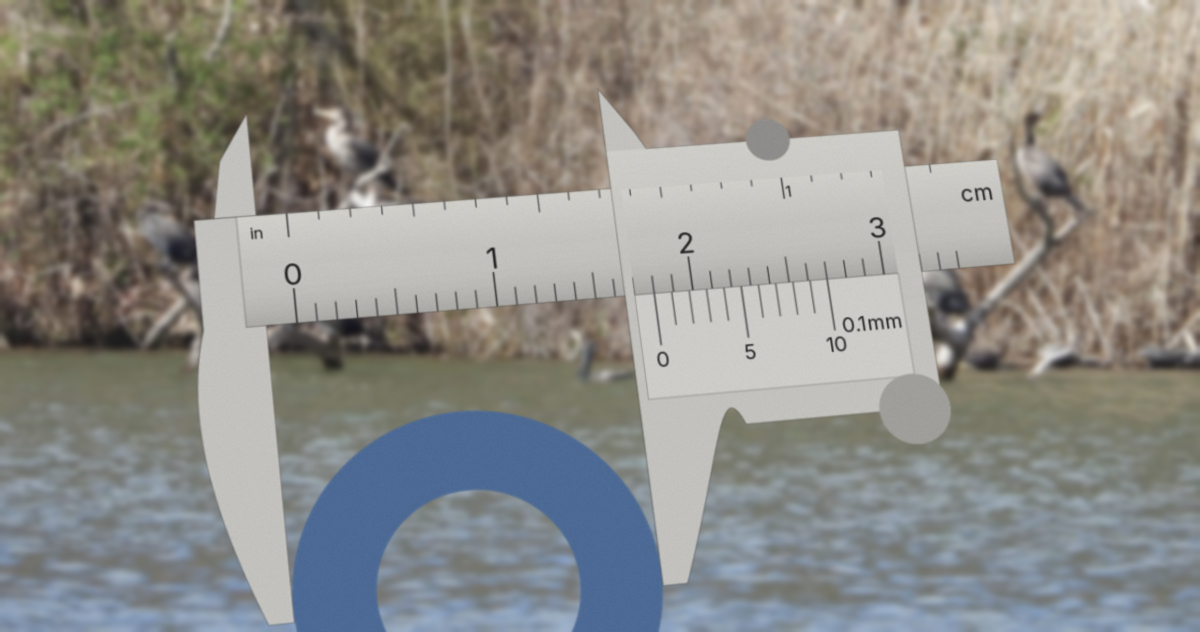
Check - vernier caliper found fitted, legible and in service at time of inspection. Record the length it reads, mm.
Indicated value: 18.0 mm
